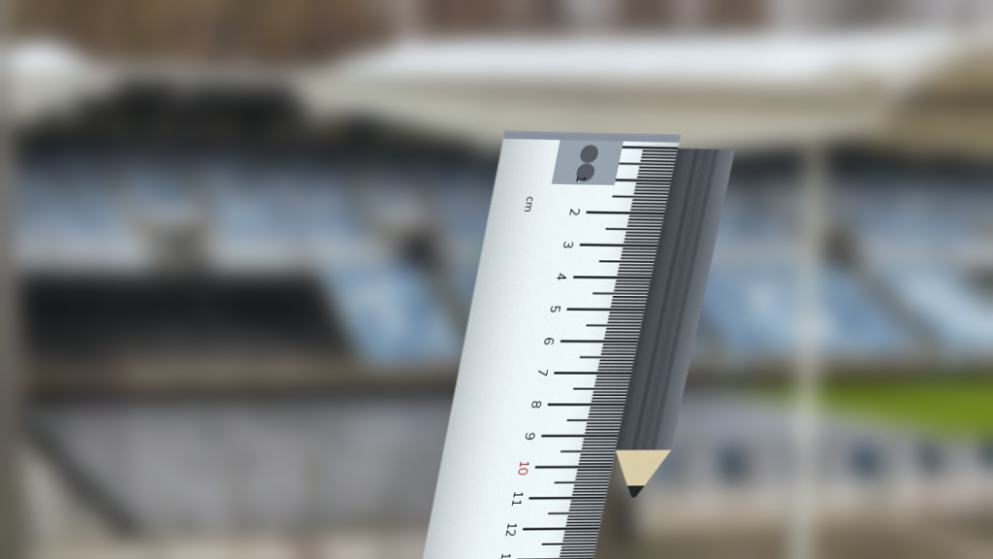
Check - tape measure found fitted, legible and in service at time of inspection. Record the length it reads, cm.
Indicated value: 11 cm
